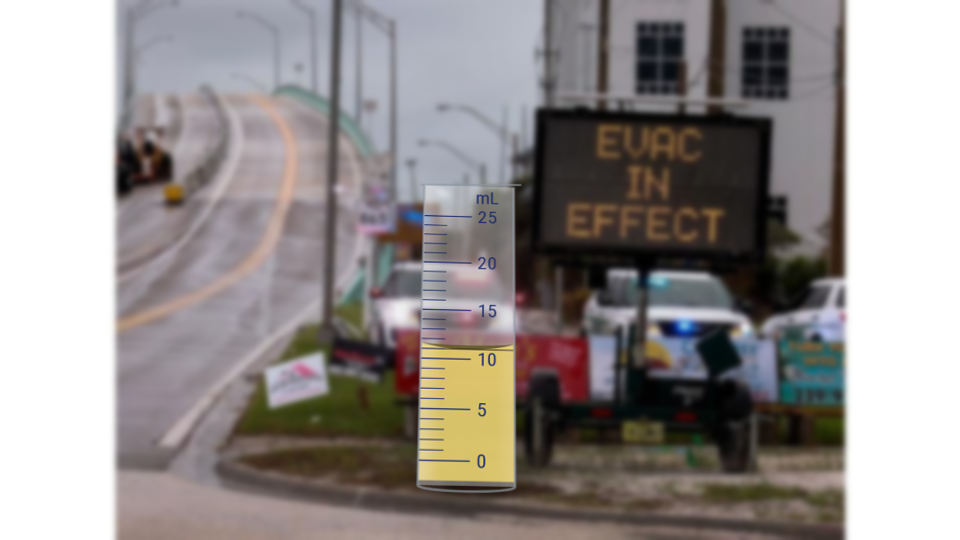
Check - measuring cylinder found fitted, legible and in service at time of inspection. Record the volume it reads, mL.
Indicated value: 11 mL
